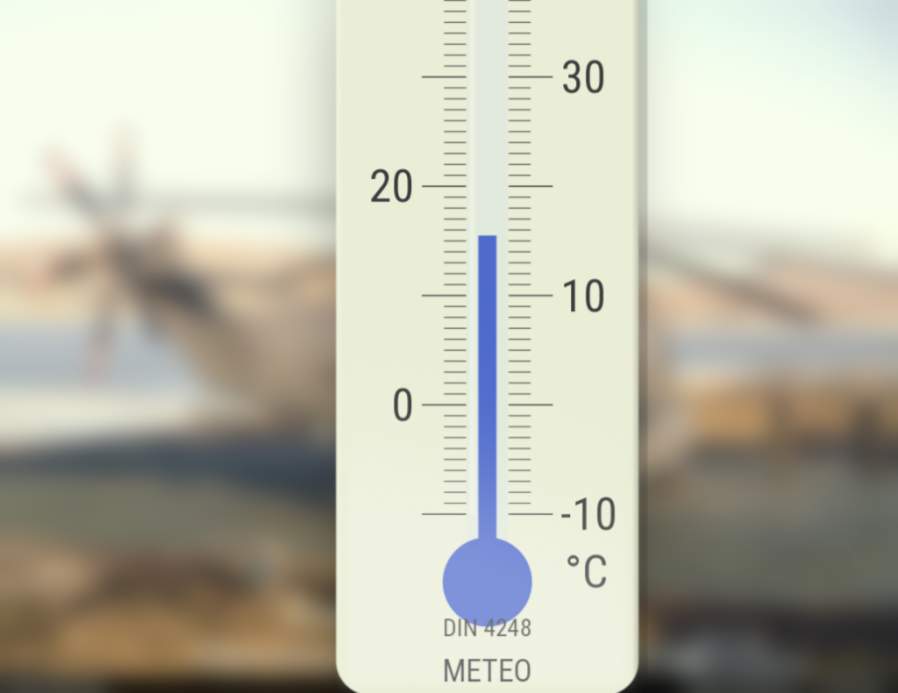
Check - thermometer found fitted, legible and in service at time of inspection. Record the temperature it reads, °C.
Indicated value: 15.5 °C
